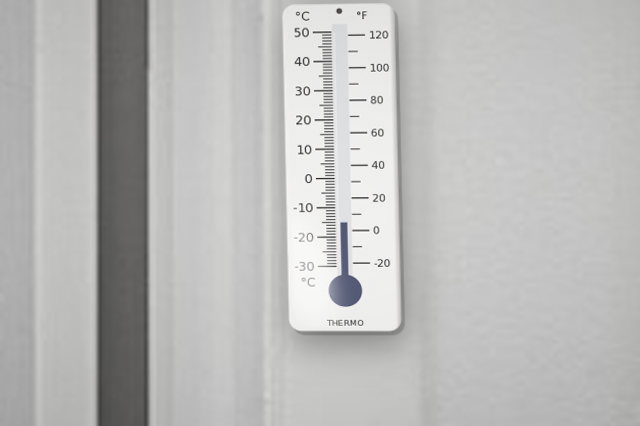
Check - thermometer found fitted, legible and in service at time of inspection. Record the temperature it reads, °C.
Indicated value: -15 °C
